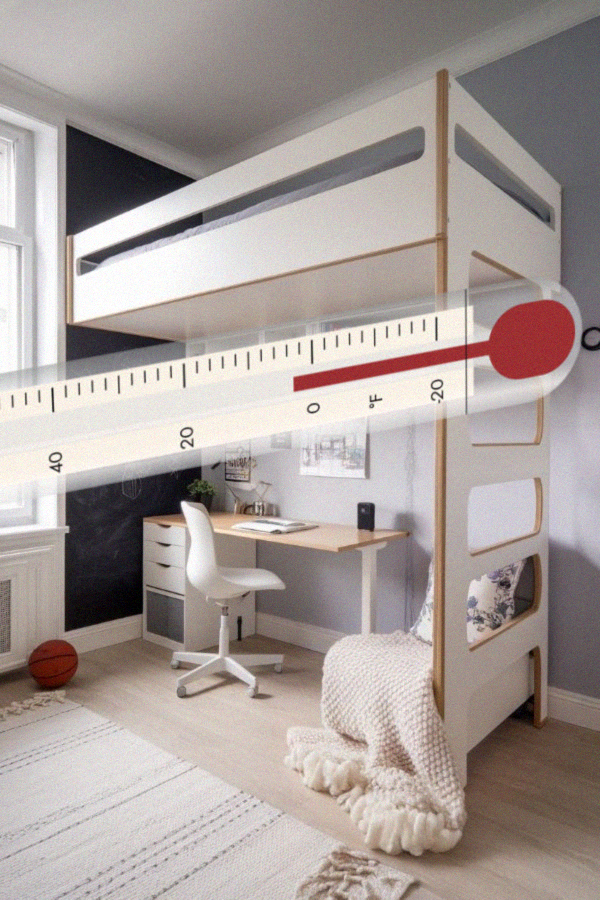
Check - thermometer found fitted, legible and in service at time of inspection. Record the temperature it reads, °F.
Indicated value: 3 °F
